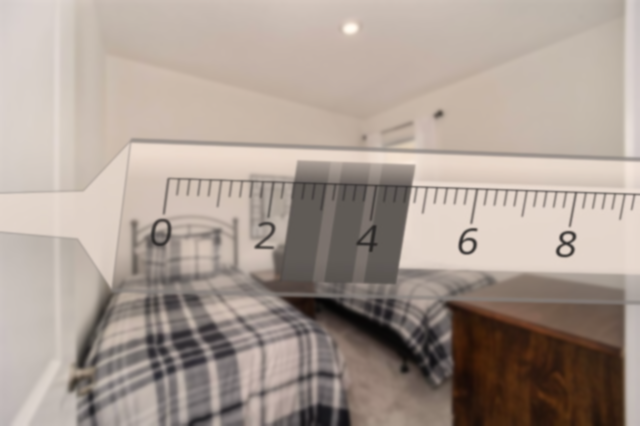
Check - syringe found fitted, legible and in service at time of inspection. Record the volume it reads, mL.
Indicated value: 2.4 mL
